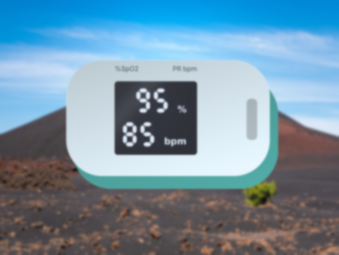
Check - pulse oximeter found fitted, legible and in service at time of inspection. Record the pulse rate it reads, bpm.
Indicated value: 85 bpm
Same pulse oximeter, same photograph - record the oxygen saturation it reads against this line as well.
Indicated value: 95 %
